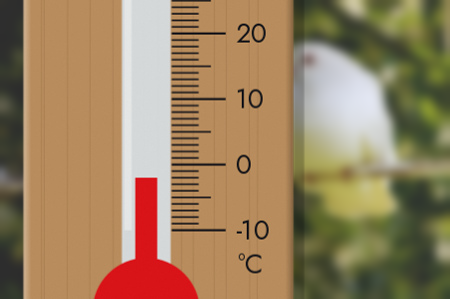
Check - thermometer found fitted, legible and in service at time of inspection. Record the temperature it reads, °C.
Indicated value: -2 °C
